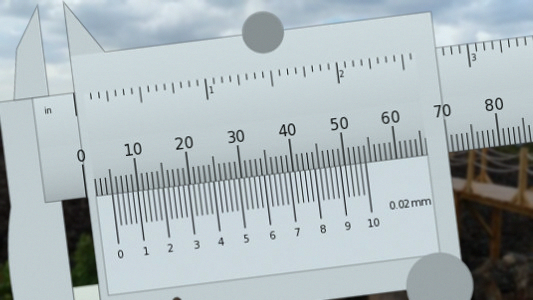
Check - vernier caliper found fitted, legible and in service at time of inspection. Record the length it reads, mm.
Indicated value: 5.0 mm
